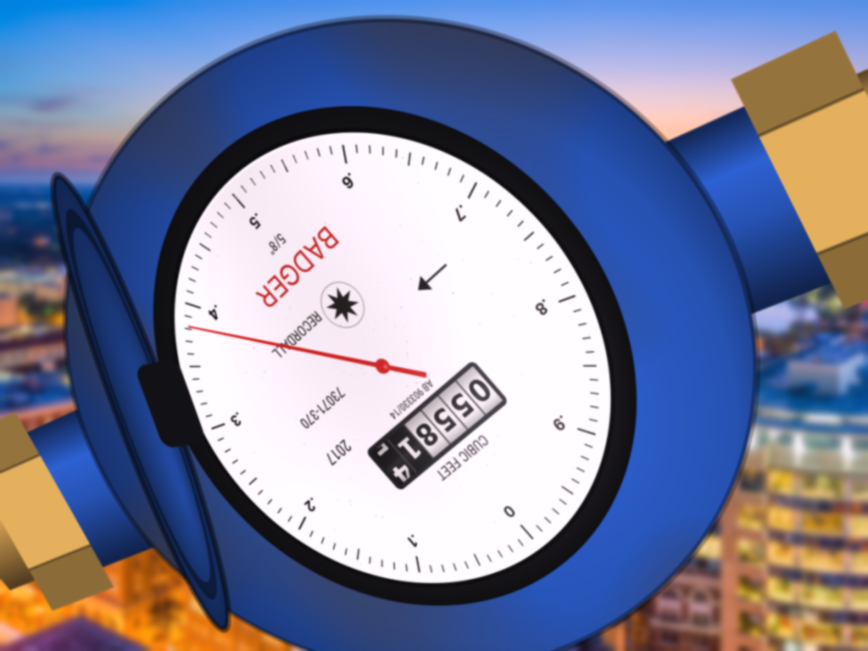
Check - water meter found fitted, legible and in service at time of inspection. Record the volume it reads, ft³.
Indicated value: 55814.38 ft³
